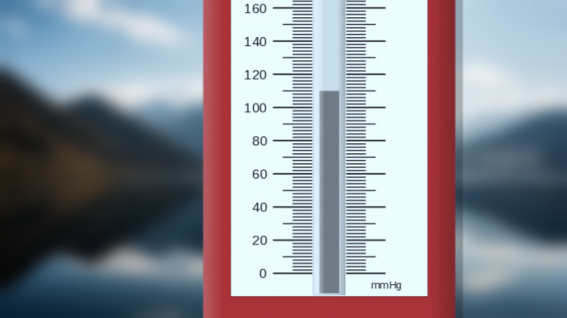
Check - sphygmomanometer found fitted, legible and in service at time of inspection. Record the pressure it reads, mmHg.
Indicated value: 110 mmHg
